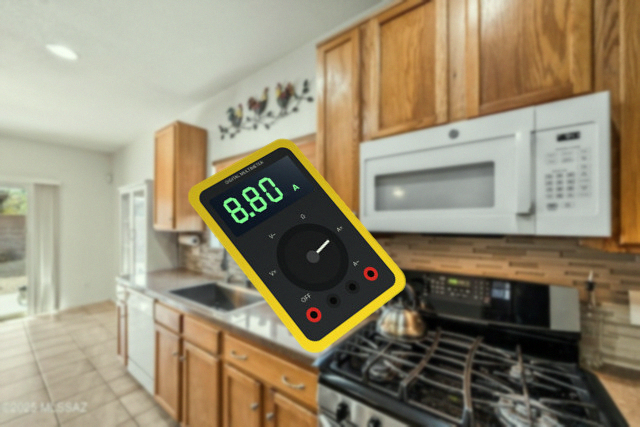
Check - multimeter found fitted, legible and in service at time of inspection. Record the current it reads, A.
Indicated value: 8.80 A
